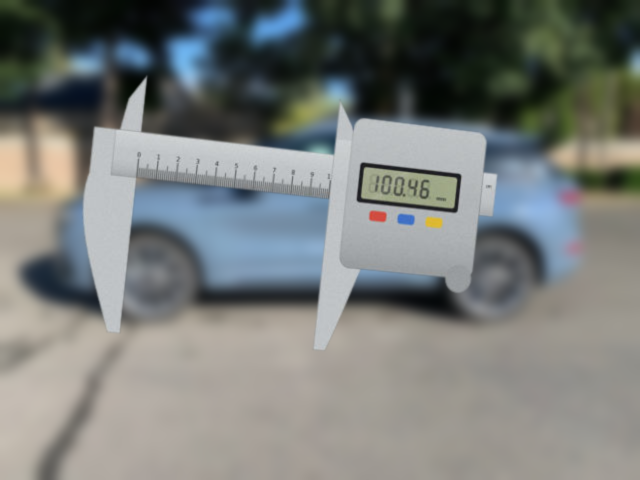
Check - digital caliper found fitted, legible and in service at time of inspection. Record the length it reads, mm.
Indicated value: 100.46 mm
